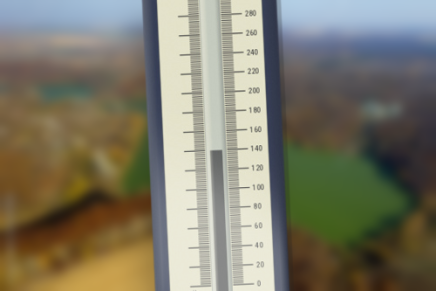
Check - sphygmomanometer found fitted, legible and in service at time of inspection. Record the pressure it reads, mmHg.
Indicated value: 140 mmHg
